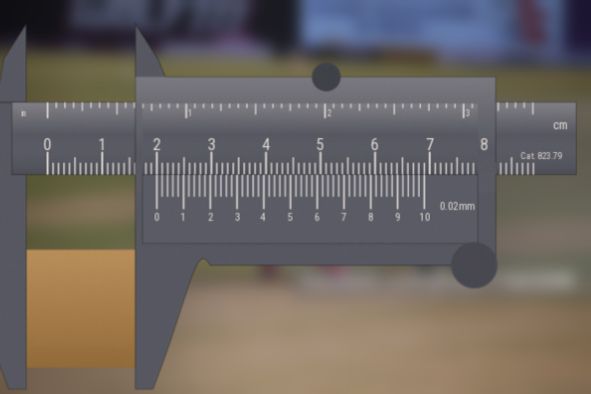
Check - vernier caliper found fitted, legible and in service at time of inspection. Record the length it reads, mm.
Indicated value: 20.0 mm
